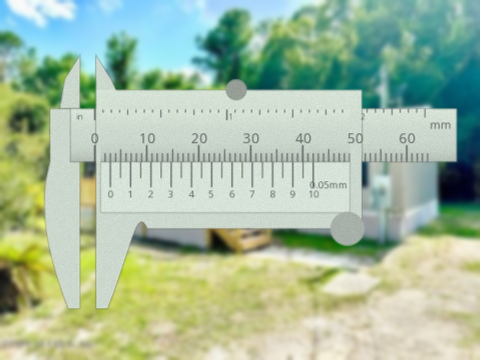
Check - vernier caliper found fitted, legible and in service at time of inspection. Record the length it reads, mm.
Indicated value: 3.0 mm
